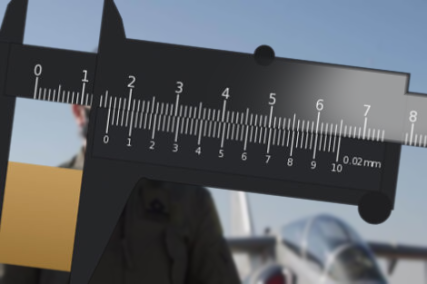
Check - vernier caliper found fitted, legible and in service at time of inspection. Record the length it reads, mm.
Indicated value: 16.0 mm
